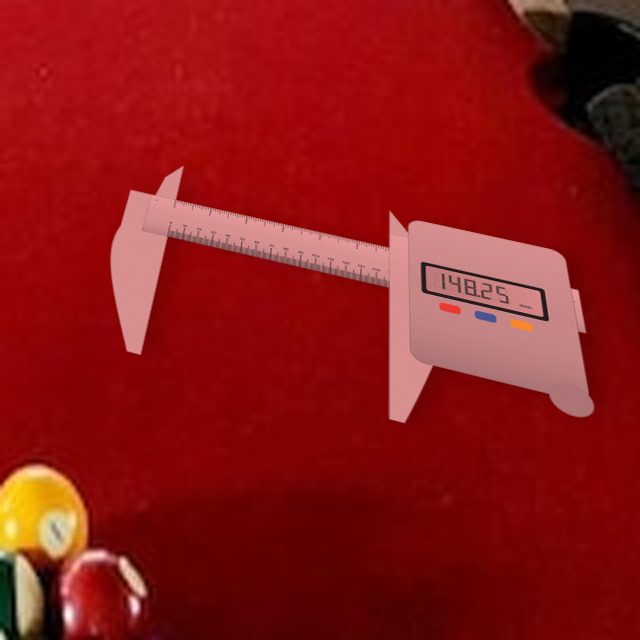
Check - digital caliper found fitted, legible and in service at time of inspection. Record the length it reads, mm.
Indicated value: 148.25 mm
